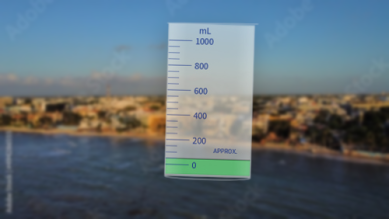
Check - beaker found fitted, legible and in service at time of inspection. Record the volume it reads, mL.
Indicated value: 50 mL
